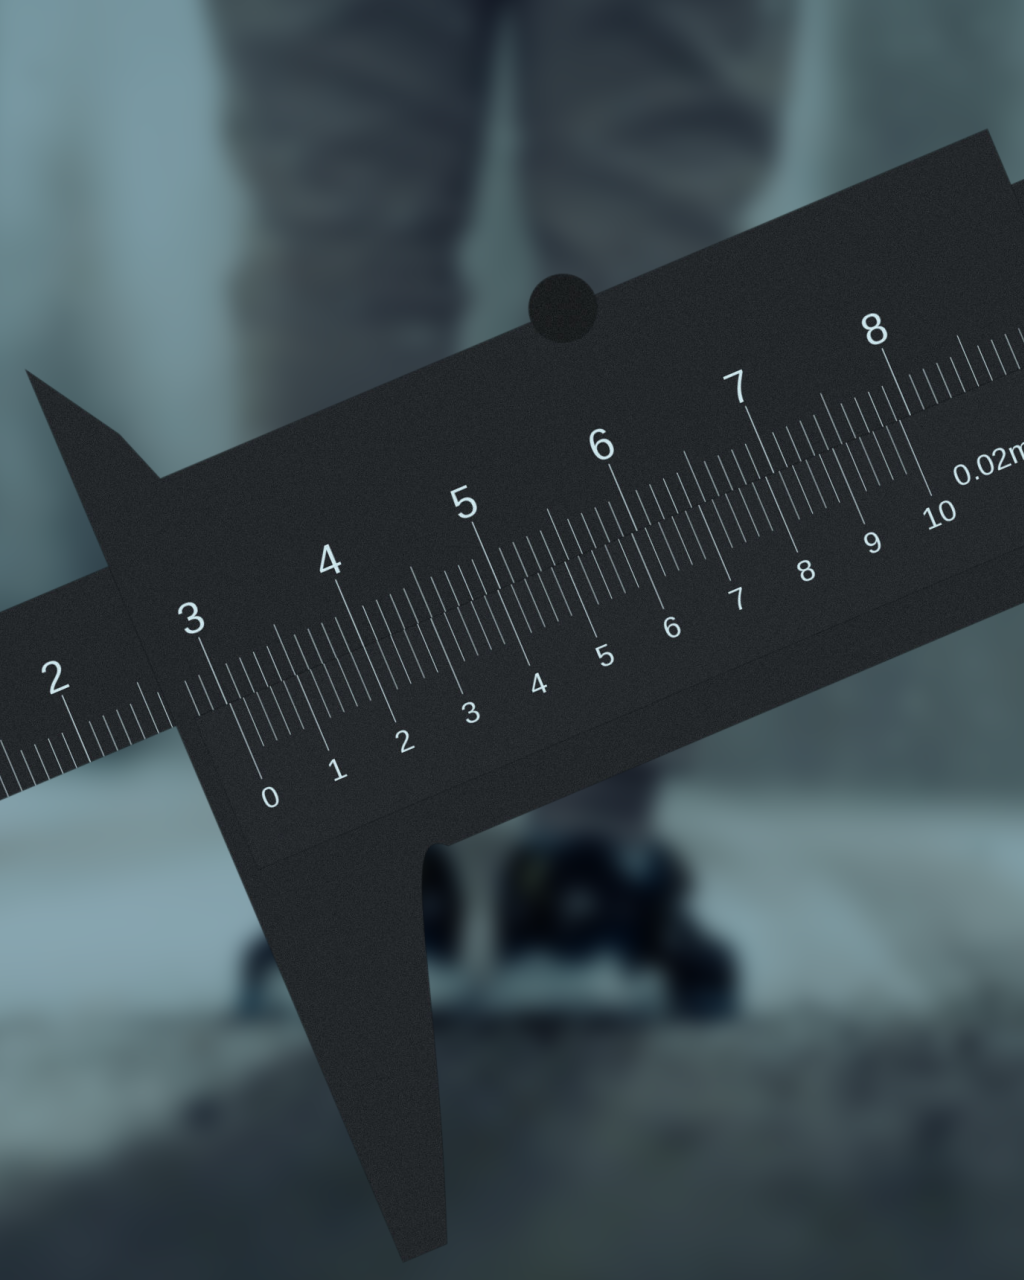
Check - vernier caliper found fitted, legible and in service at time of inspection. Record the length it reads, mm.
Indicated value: 30.2 mm
